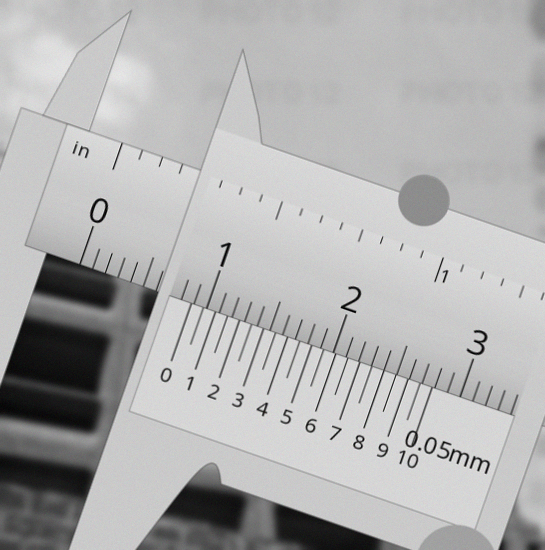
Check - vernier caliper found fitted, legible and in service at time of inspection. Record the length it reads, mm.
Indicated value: 8.8 mm
